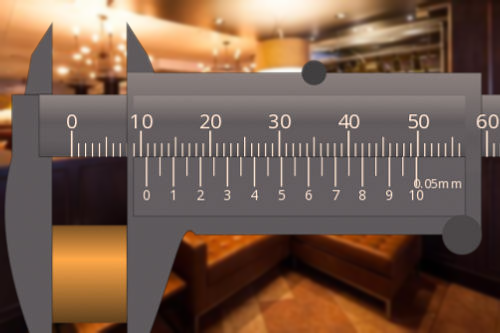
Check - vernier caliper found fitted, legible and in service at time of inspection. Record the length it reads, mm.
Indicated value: 10.8 mm
